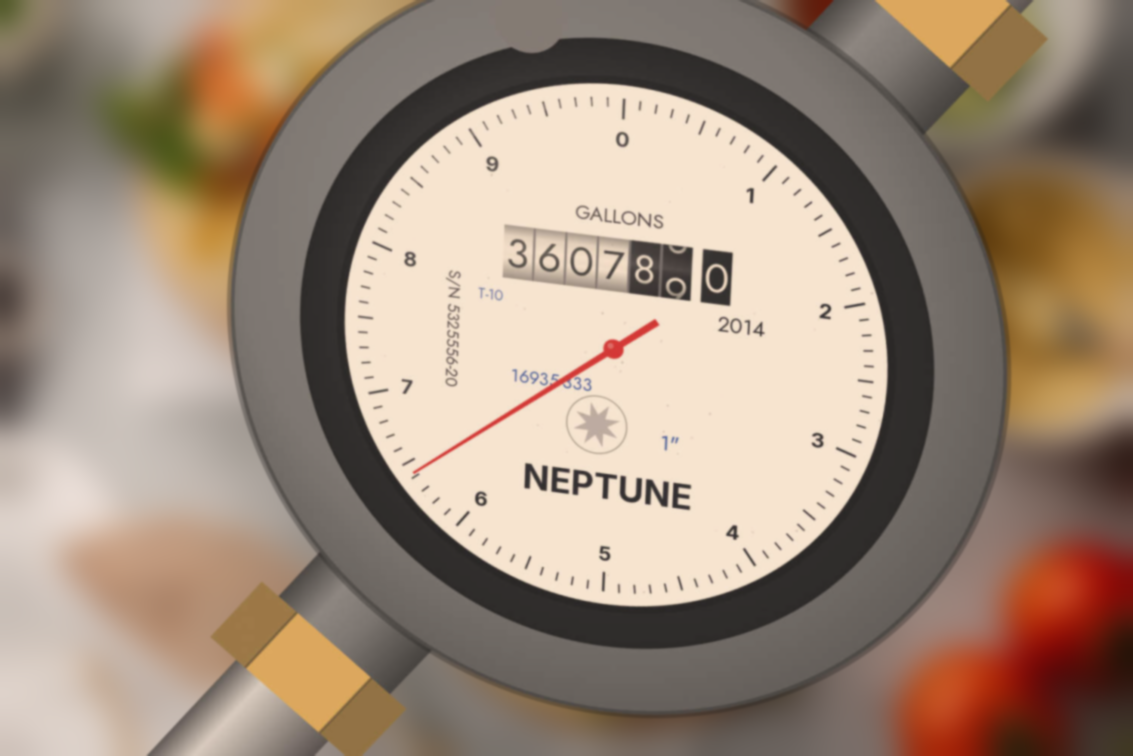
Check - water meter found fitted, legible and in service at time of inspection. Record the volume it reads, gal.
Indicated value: 3607886.4 gal
